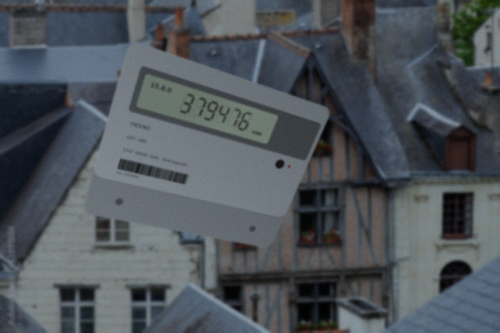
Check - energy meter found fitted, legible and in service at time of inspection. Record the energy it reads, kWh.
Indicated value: 379476 kWh
